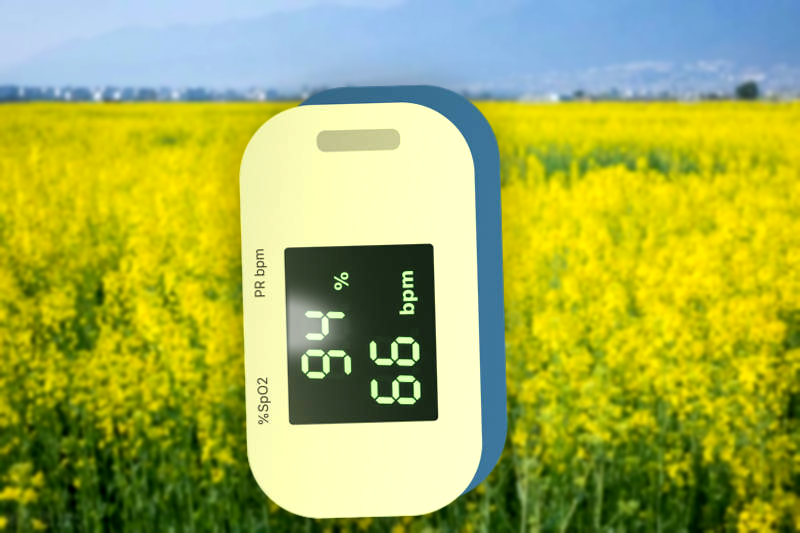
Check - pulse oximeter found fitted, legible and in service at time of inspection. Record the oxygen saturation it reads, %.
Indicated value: 94 %
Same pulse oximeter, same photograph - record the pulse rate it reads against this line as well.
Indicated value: 66 bpm
